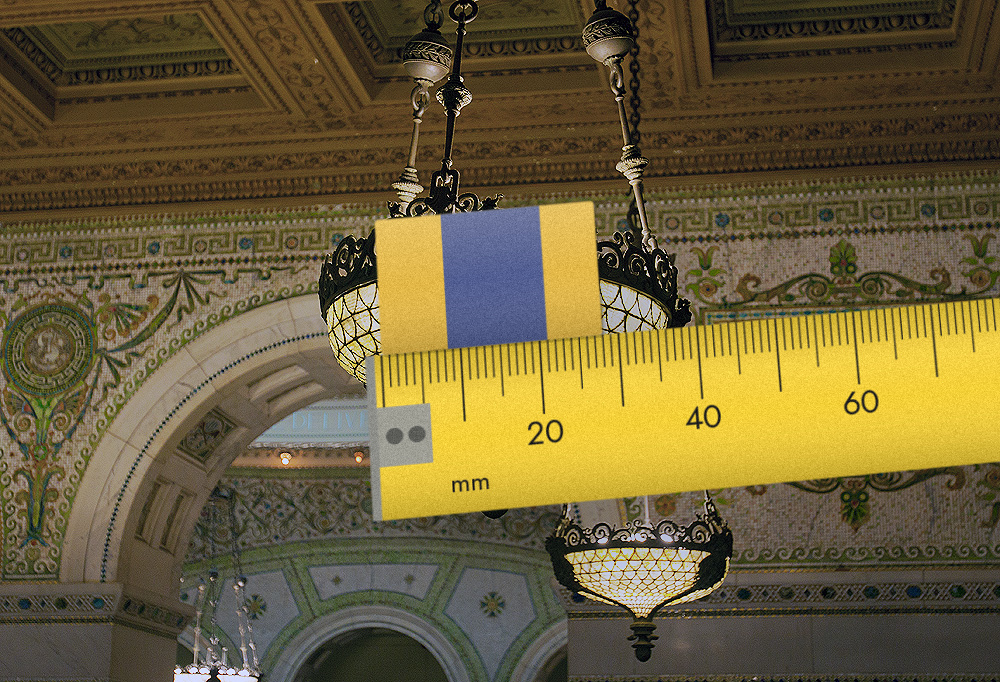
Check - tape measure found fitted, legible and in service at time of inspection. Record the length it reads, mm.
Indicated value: 28 mm
